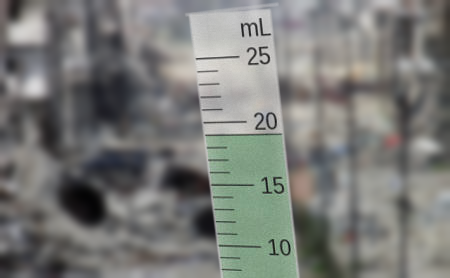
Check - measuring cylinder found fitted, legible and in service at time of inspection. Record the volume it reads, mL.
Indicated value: 19 mL
